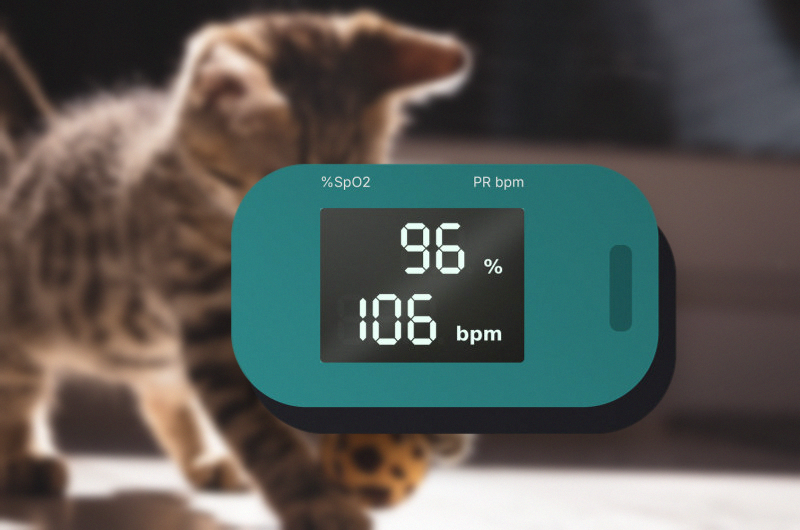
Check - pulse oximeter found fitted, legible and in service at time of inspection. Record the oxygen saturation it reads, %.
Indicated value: 96 %
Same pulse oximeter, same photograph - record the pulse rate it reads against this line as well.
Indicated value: 106 bpm
